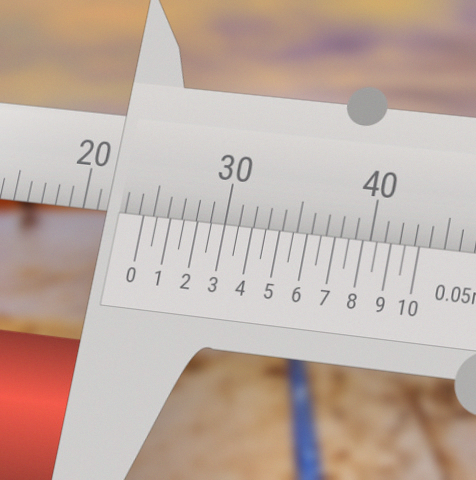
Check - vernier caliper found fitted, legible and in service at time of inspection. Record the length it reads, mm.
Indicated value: 24.3 mm
